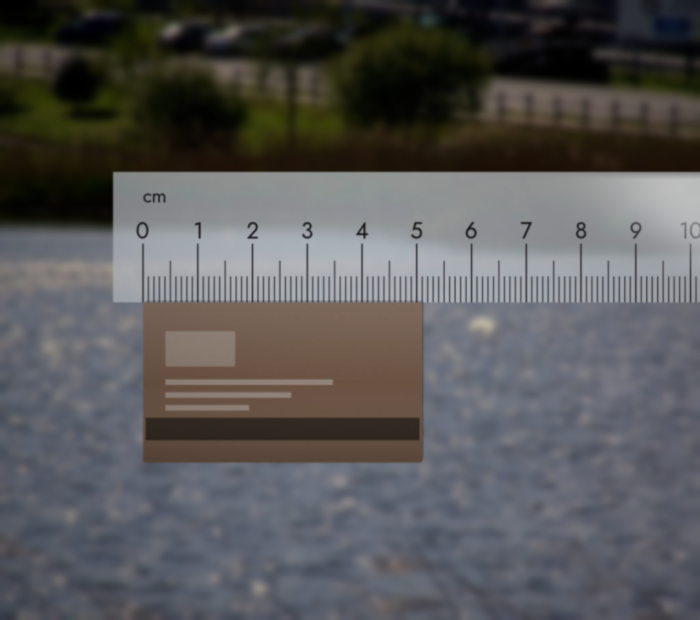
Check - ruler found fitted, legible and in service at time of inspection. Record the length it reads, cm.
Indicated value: 5.1 cm
